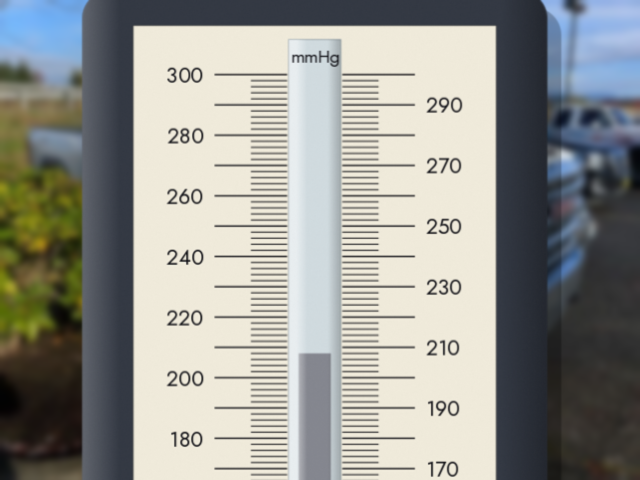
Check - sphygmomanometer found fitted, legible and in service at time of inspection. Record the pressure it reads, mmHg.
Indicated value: 208 mmHg
